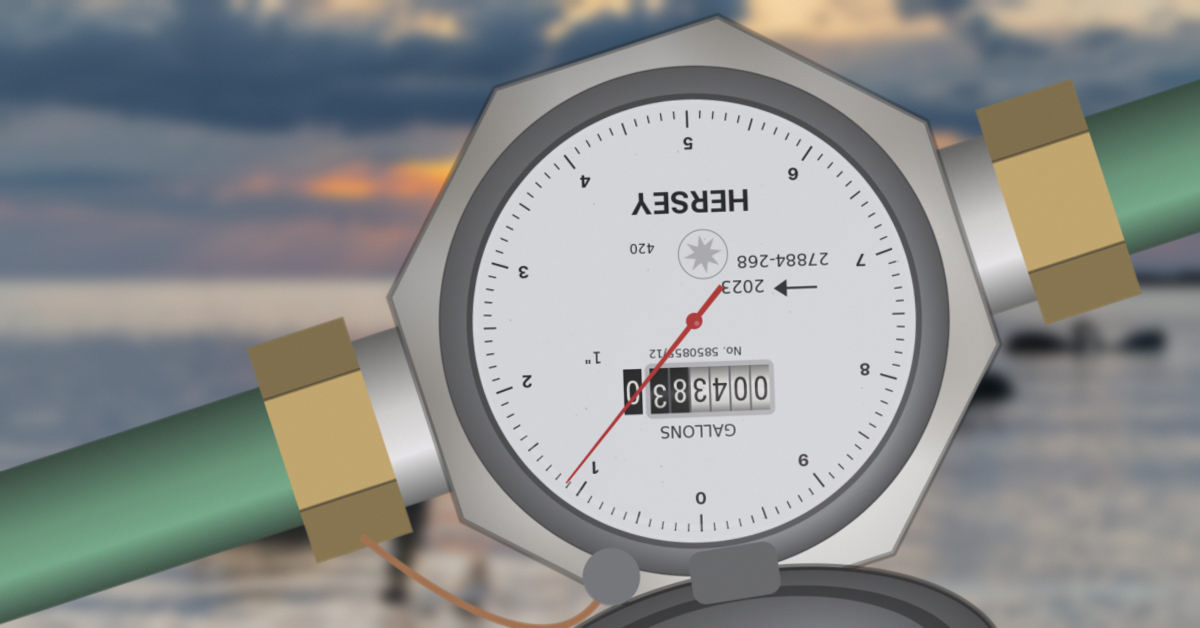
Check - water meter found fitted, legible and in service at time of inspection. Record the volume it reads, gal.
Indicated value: 43831.1 gal
